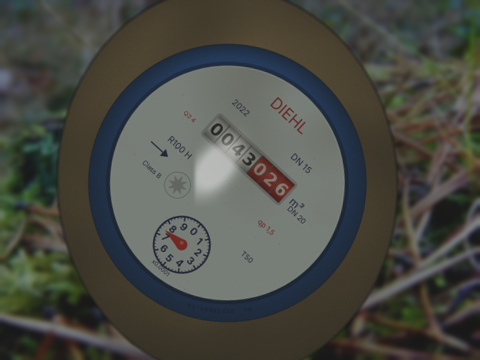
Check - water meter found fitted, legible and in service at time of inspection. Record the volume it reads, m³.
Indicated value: 43.0267 m³
